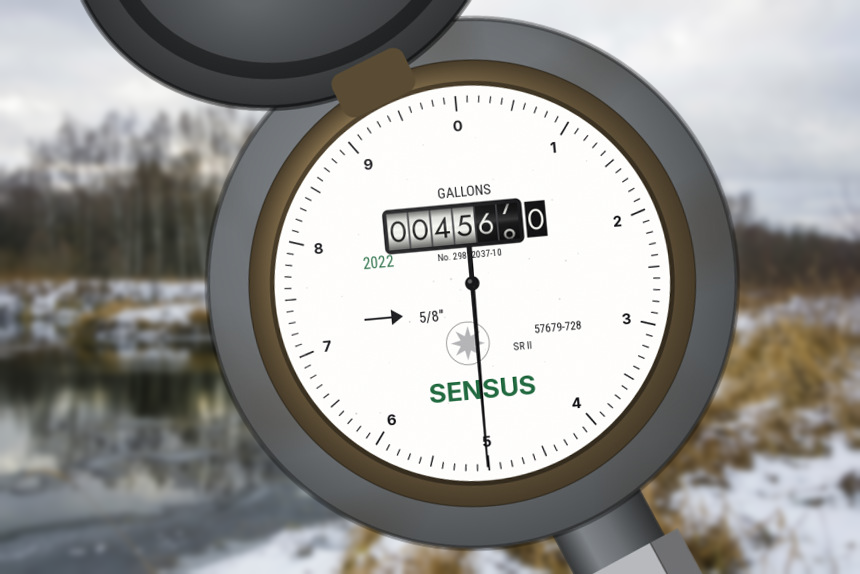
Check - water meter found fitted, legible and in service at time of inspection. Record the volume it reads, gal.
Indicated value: 45675.0 gal
